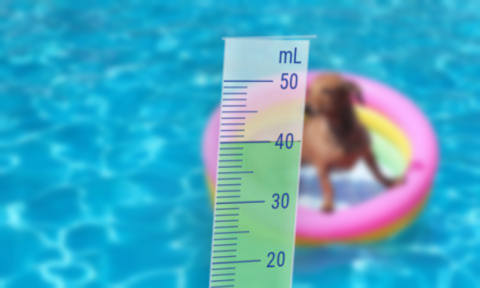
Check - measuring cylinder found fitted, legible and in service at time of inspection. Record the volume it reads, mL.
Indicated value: 40 mL
